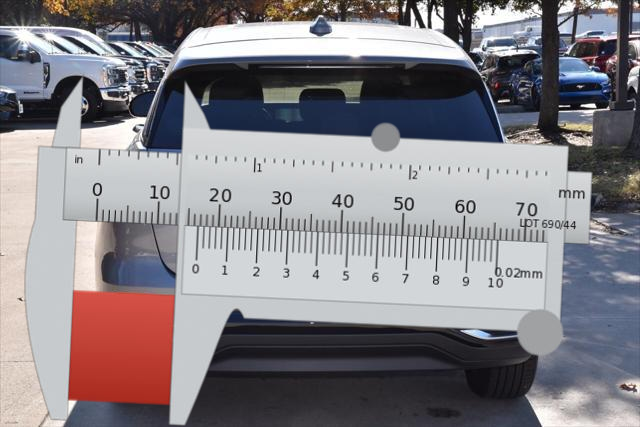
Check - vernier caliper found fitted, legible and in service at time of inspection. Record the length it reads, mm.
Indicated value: 16.6 mm
